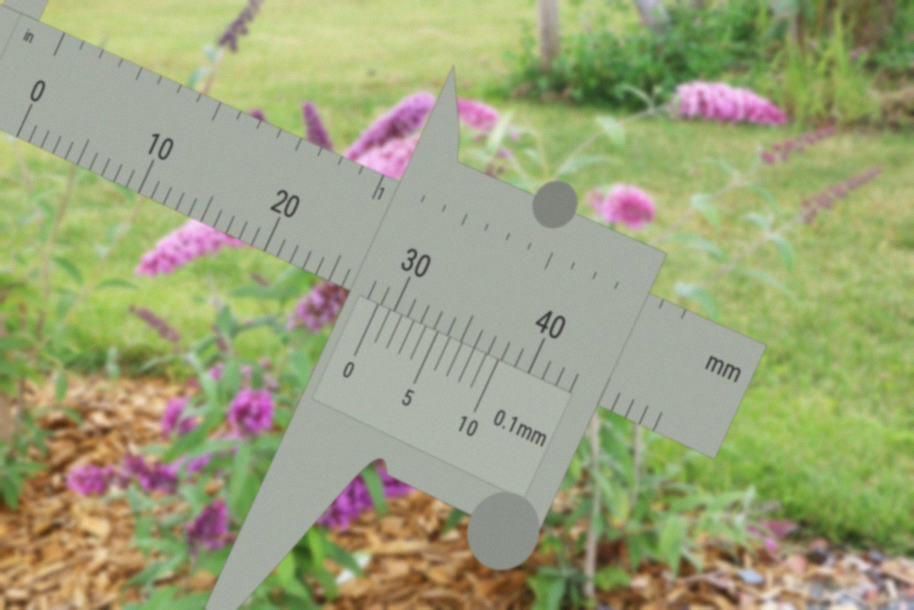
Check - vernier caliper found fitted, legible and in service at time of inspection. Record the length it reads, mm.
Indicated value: 28.8 mm
